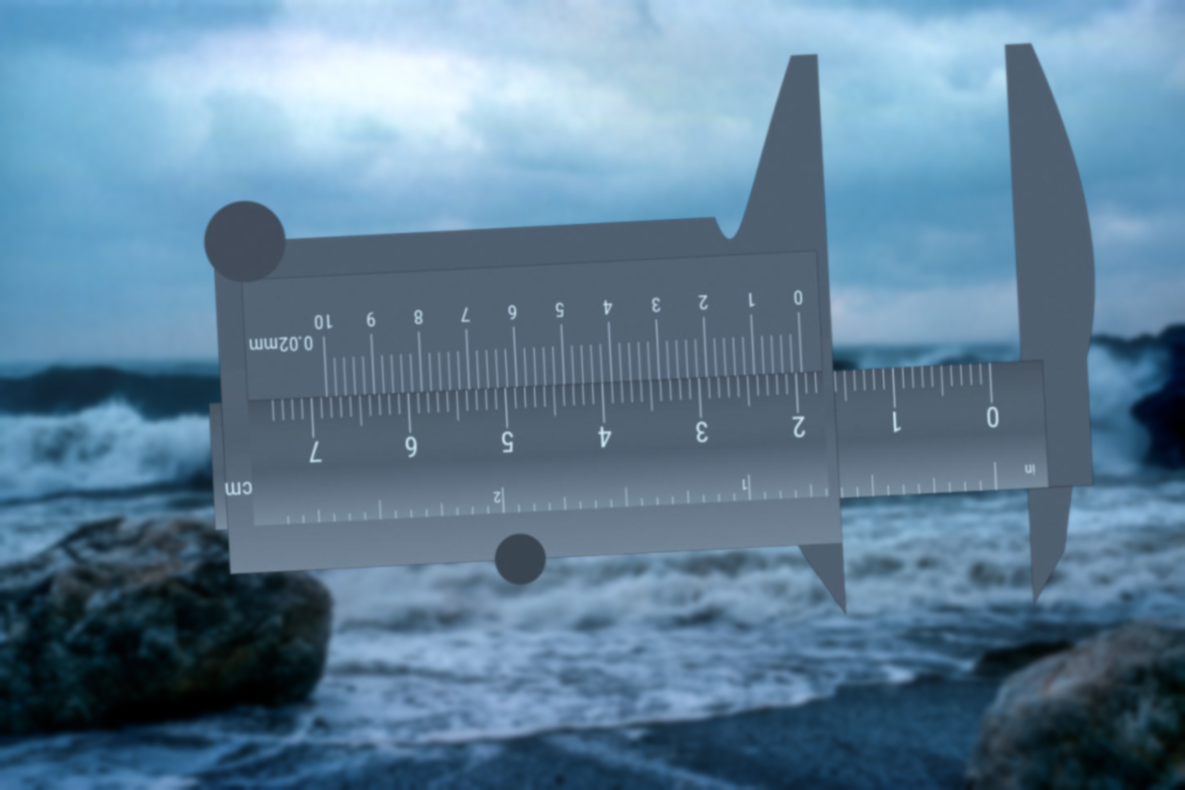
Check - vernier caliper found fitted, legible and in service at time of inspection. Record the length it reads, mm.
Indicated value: 19.4 mm
